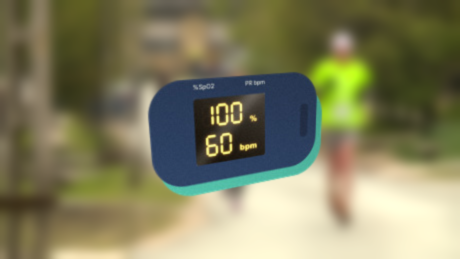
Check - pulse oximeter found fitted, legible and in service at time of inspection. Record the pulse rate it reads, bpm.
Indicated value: 60 bpm
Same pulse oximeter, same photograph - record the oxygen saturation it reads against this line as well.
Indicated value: 100 %
